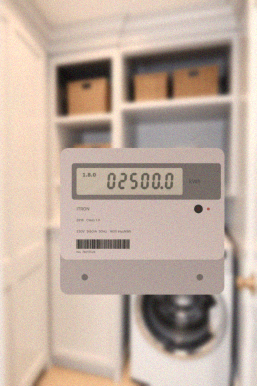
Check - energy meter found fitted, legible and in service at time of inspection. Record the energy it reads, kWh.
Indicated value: 2500.0 kWh
